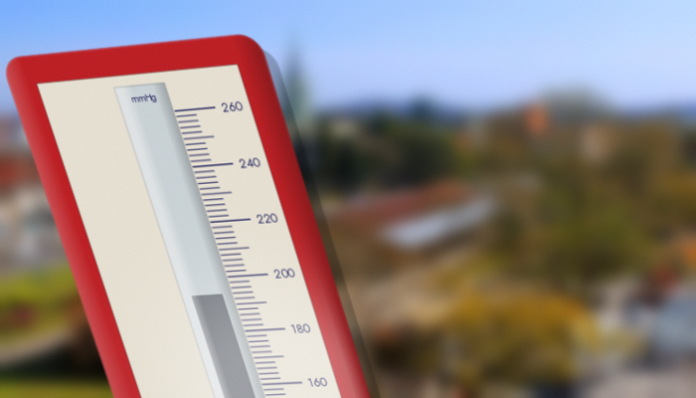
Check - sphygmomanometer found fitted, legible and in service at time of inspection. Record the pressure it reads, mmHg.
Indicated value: 194 mmHg
